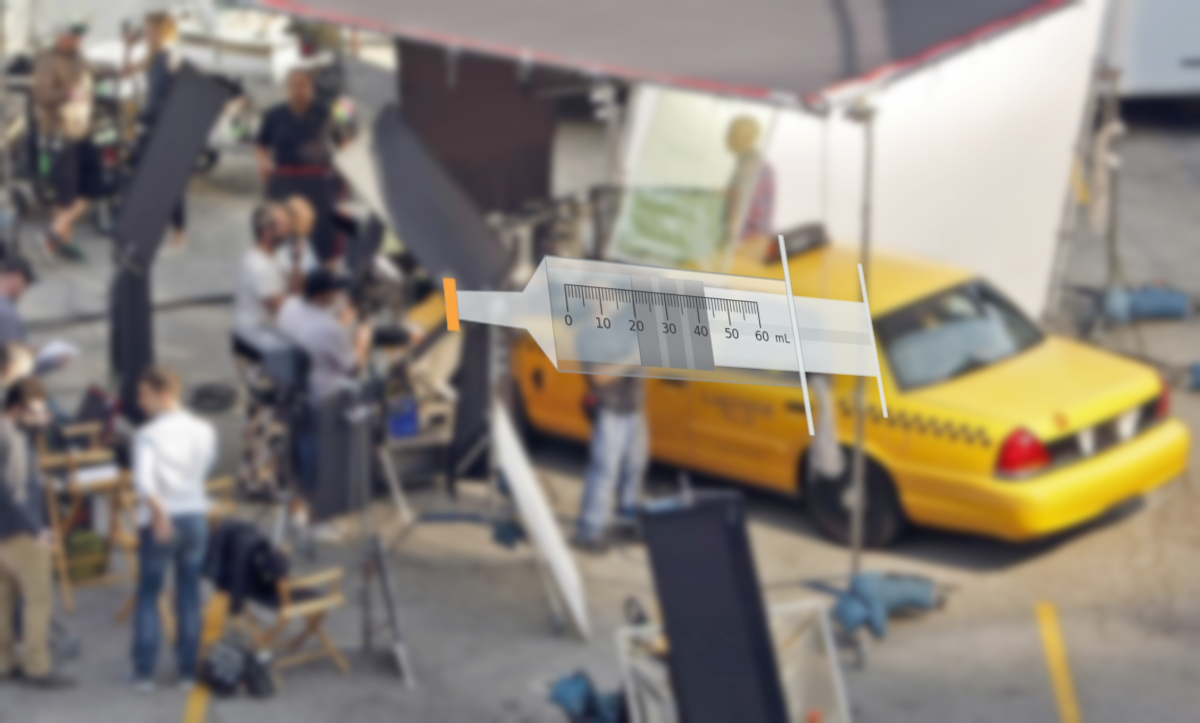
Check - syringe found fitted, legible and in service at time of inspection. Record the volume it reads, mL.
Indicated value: 20 mL
